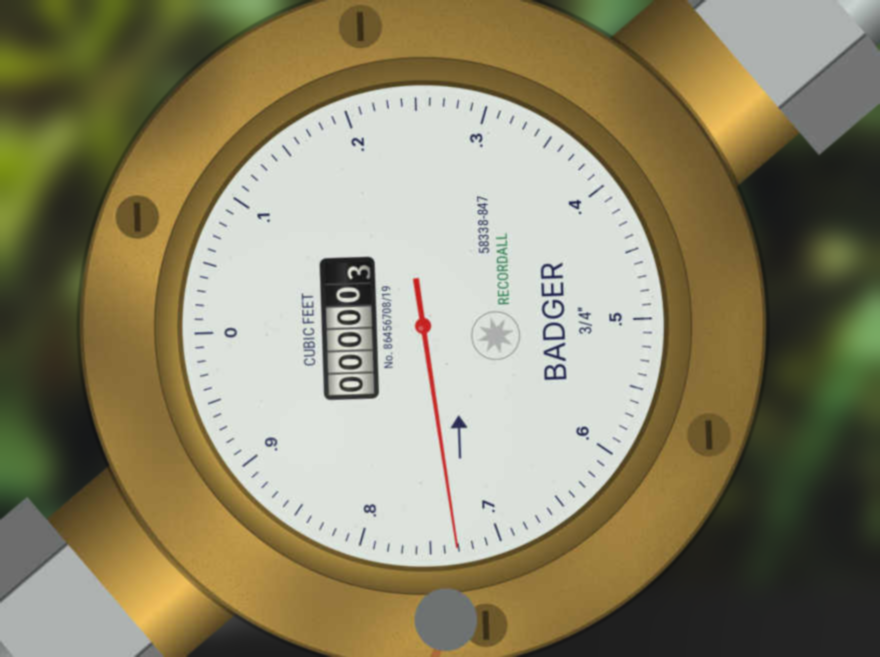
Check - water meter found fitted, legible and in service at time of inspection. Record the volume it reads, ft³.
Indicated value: 2.73 ft³
